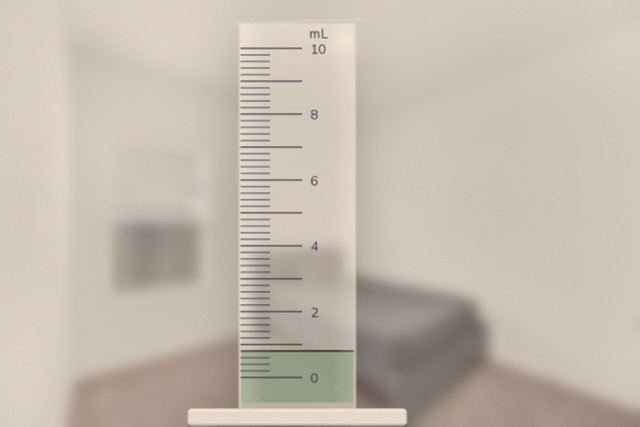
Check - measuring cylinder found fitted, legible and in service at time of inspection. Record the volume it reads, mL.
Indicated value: 0.8 mL
